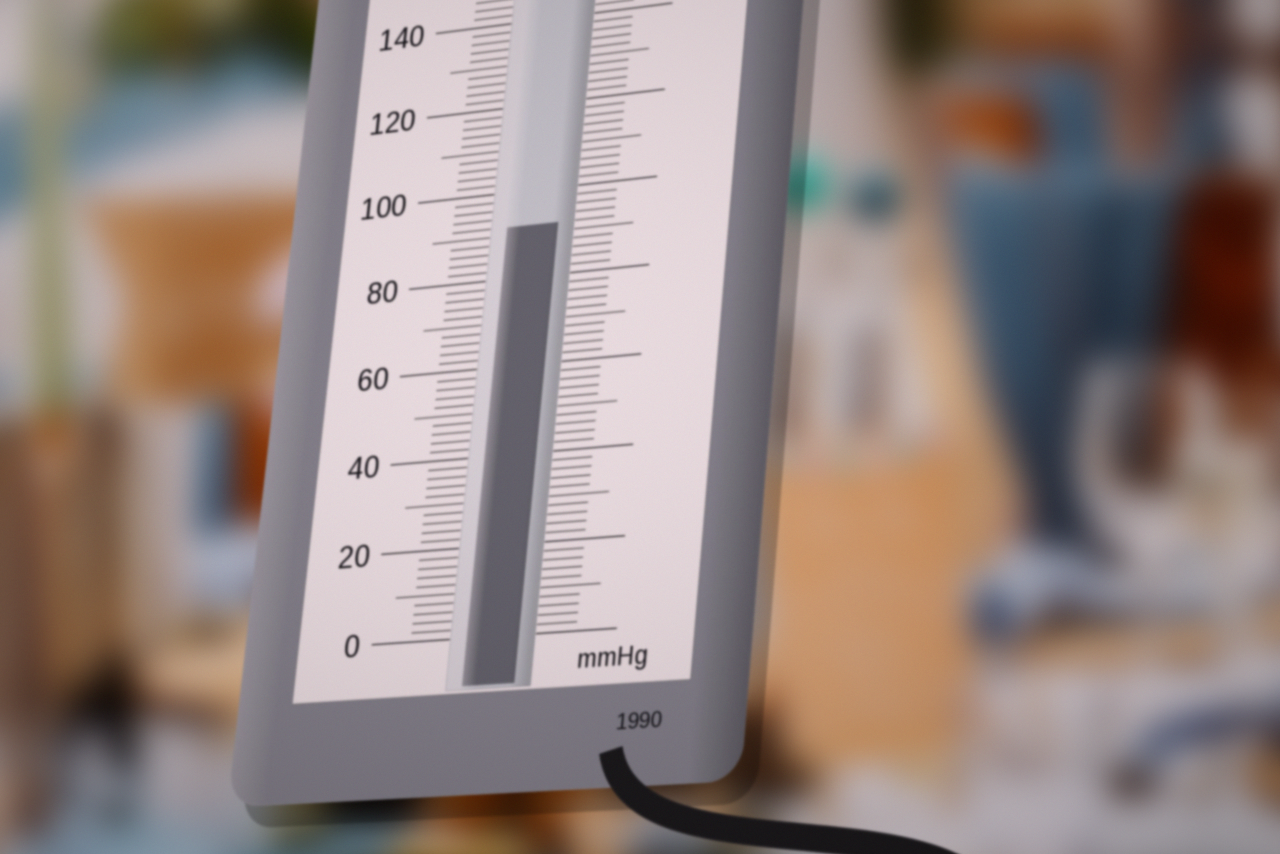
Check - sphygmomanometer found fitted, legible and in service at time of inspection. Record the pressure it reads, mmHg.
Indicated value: 92 mmHg
